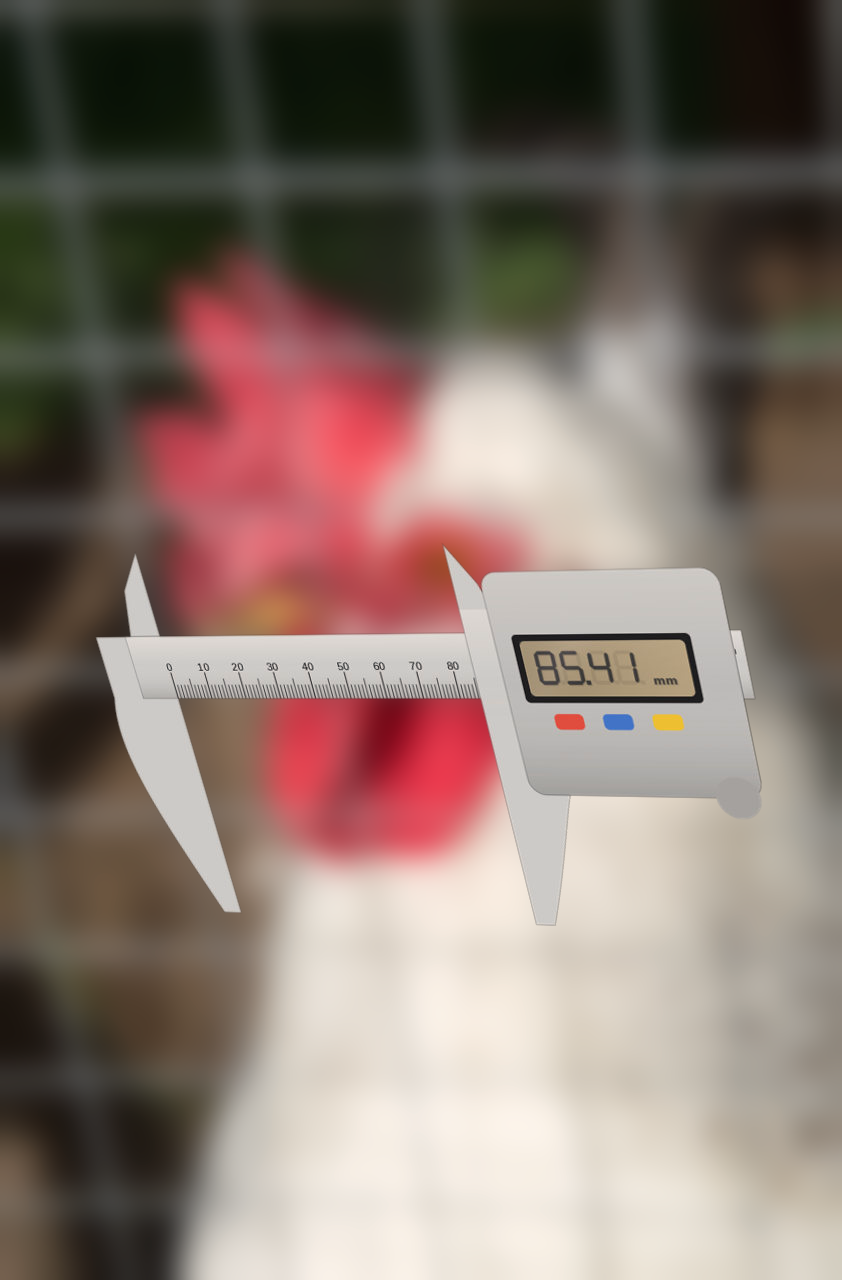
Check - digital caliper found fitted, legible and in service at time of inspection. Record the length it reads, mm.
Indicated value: 85.41 mm
